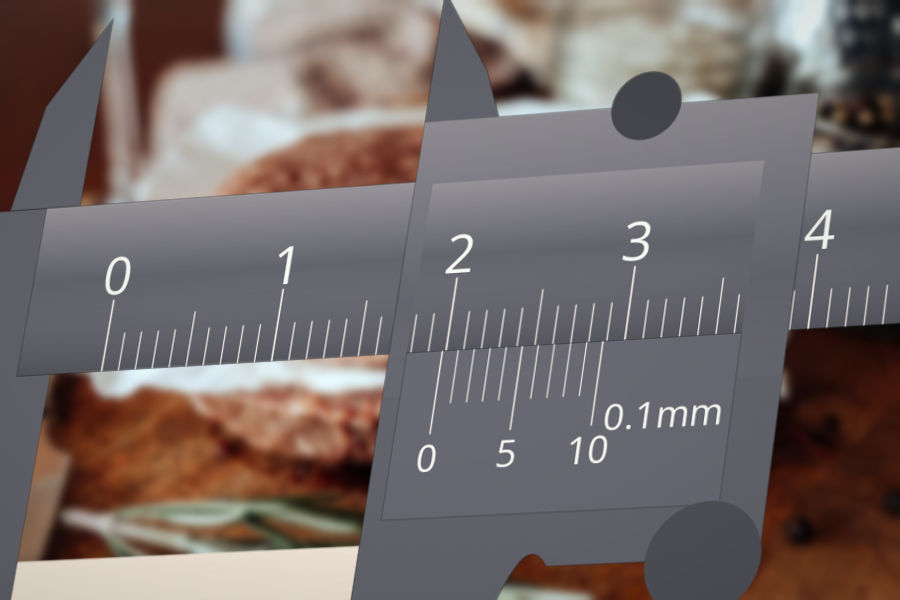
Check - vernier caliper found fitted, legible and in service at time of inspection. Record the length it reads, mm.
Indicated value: 19.8 mm
